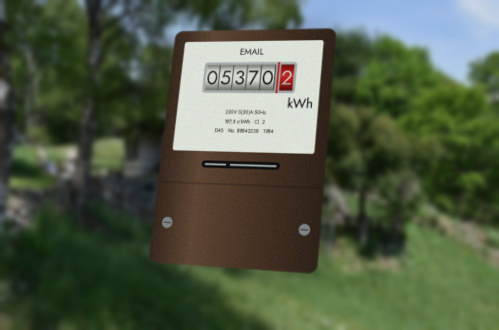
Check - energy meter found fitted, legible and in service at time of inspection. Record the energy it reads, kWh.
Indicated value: 5370.2 kWh
